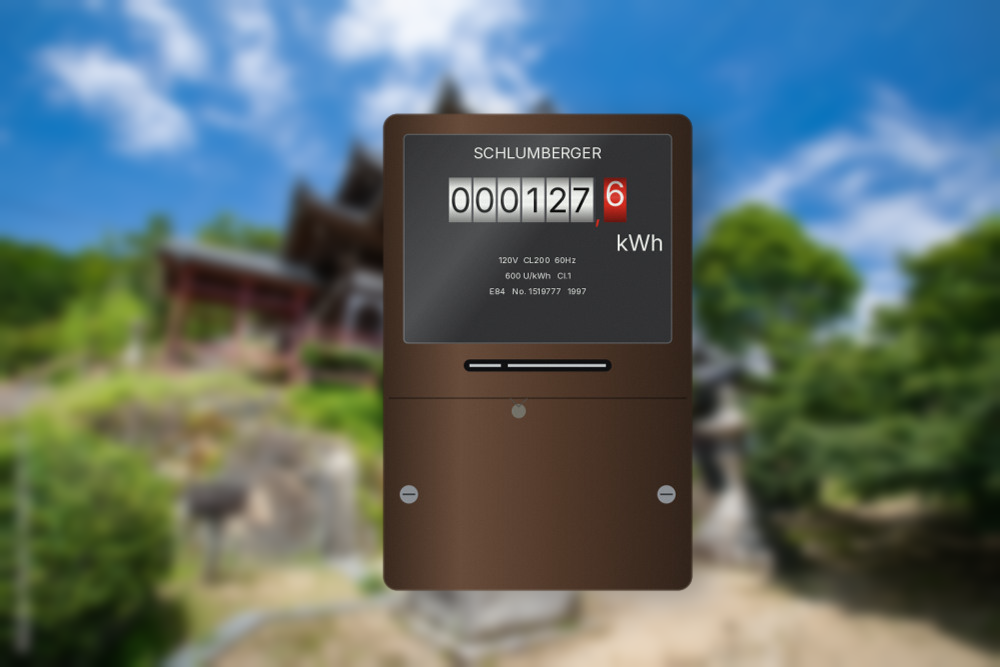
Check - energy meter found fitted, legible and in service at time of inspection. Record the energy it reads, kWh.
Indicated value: 127.6 kWh
